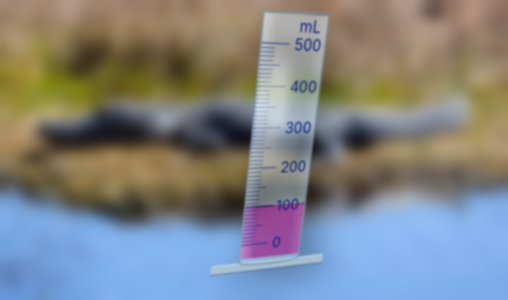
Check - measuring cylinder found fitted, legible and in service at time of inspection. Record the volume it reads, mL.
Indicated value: 100 mL
